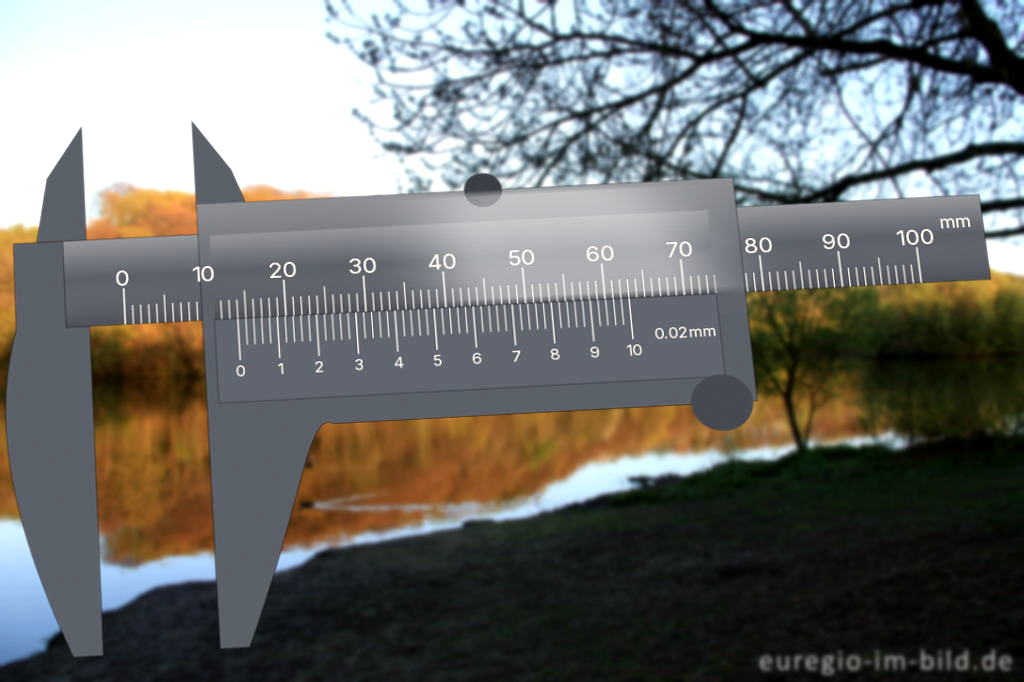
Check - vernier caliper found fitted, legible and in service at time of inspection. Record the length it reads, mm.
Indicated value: 14.0 mm
